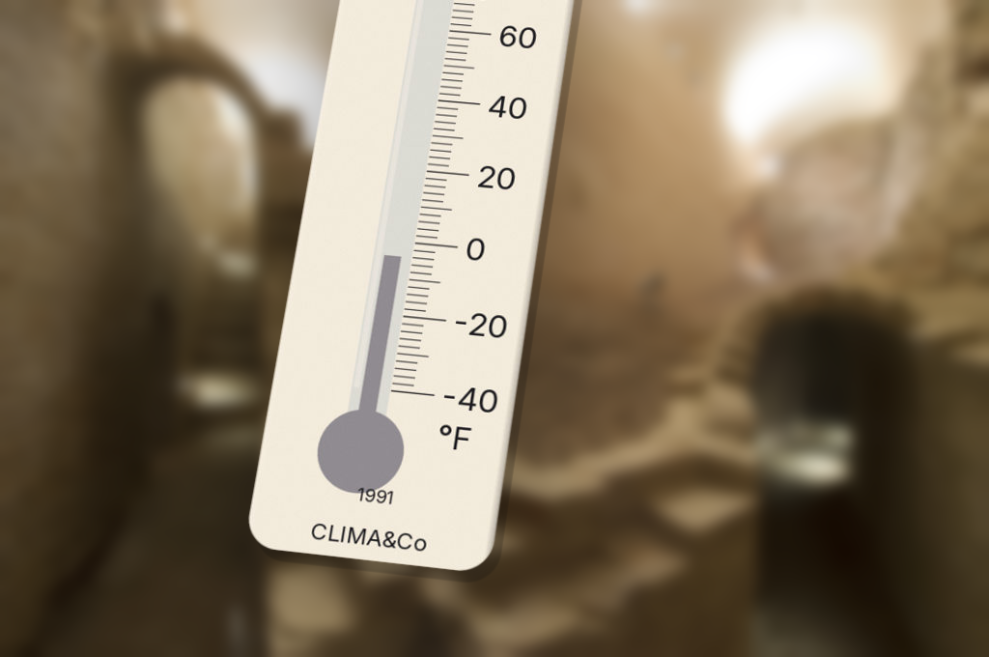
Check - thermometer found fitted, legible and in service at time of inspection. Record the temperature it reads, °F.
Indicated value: -4 °F
